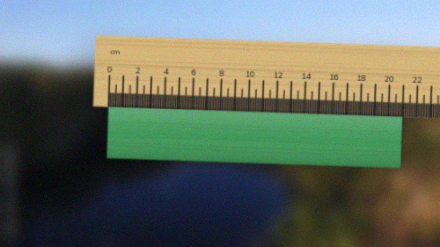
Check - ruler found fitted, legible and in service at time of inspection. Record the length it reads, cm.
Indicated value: 21 cm
